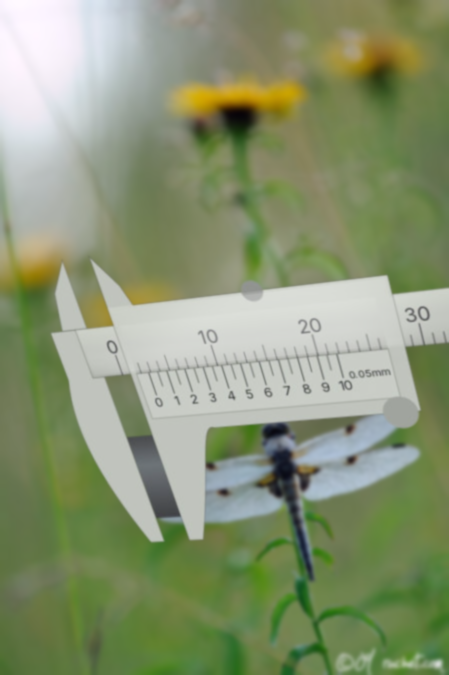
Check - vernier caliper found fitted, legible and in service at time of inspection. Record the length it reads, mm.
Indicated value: 2.8 mm
